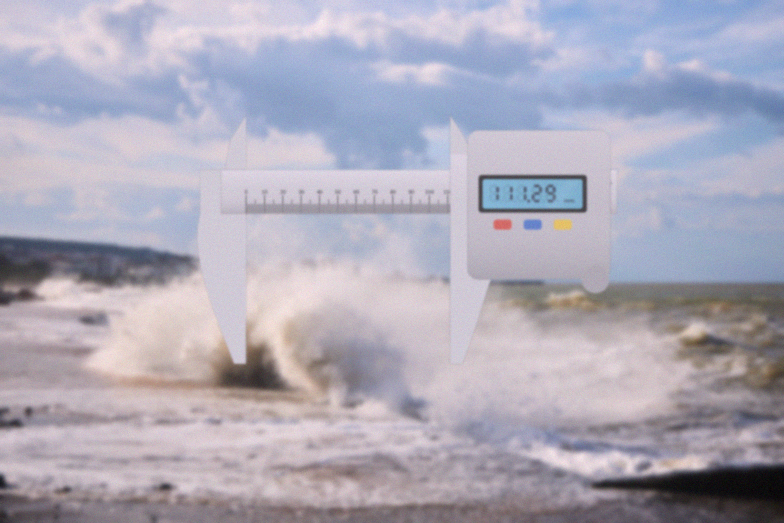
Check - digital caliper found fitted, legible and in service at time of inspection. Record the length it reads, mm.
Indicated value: 111.29 mm
